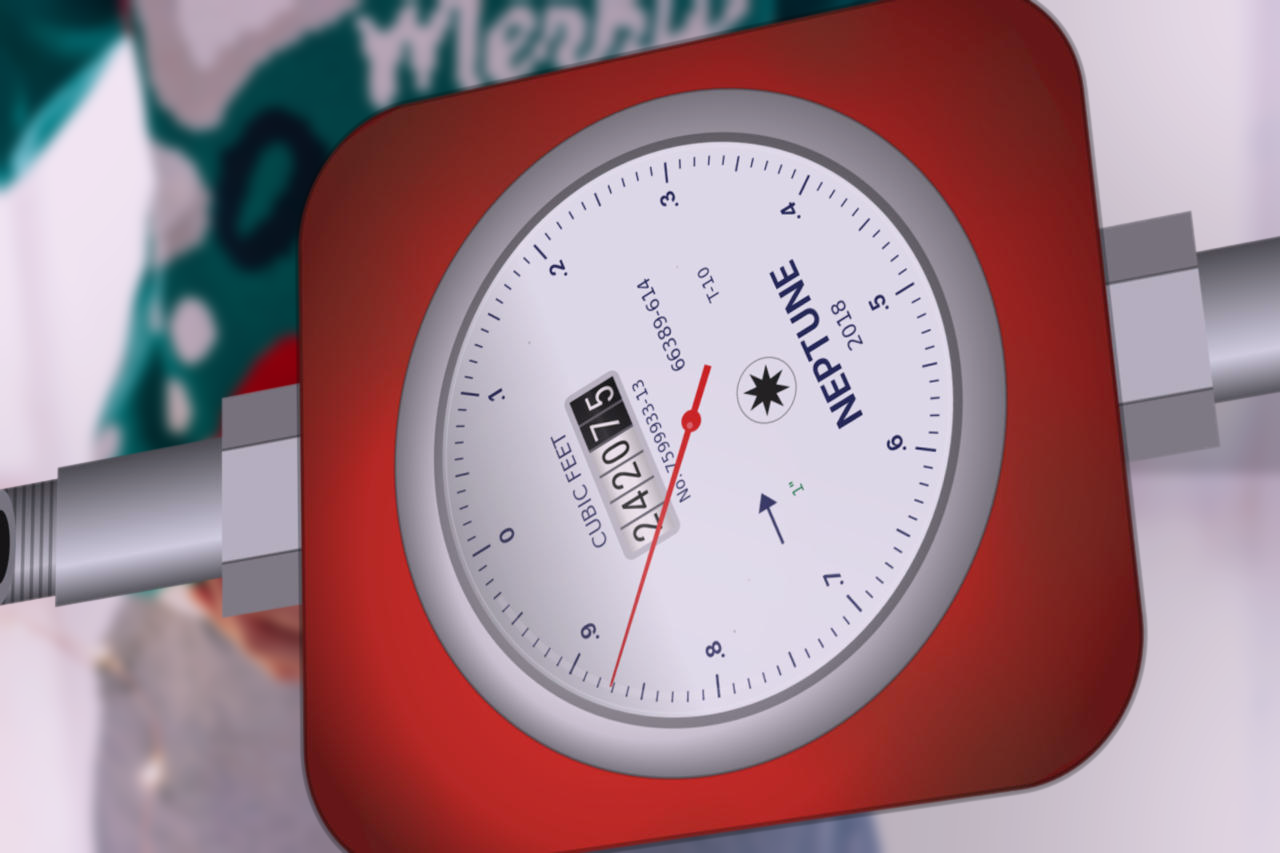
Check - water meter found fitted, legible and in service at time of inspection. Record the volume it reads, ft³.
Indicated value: 242074.87 ft³
